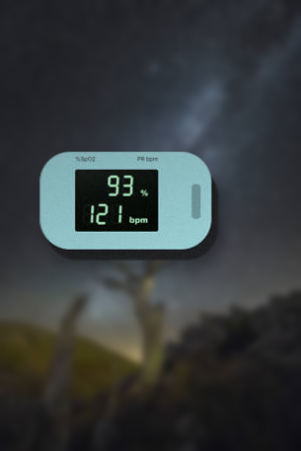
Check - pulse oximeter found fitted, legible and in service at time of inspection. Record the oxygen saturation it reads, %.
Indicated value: 93 %
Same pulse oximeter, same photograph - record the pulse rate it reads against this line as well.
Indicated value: 121 bpm
